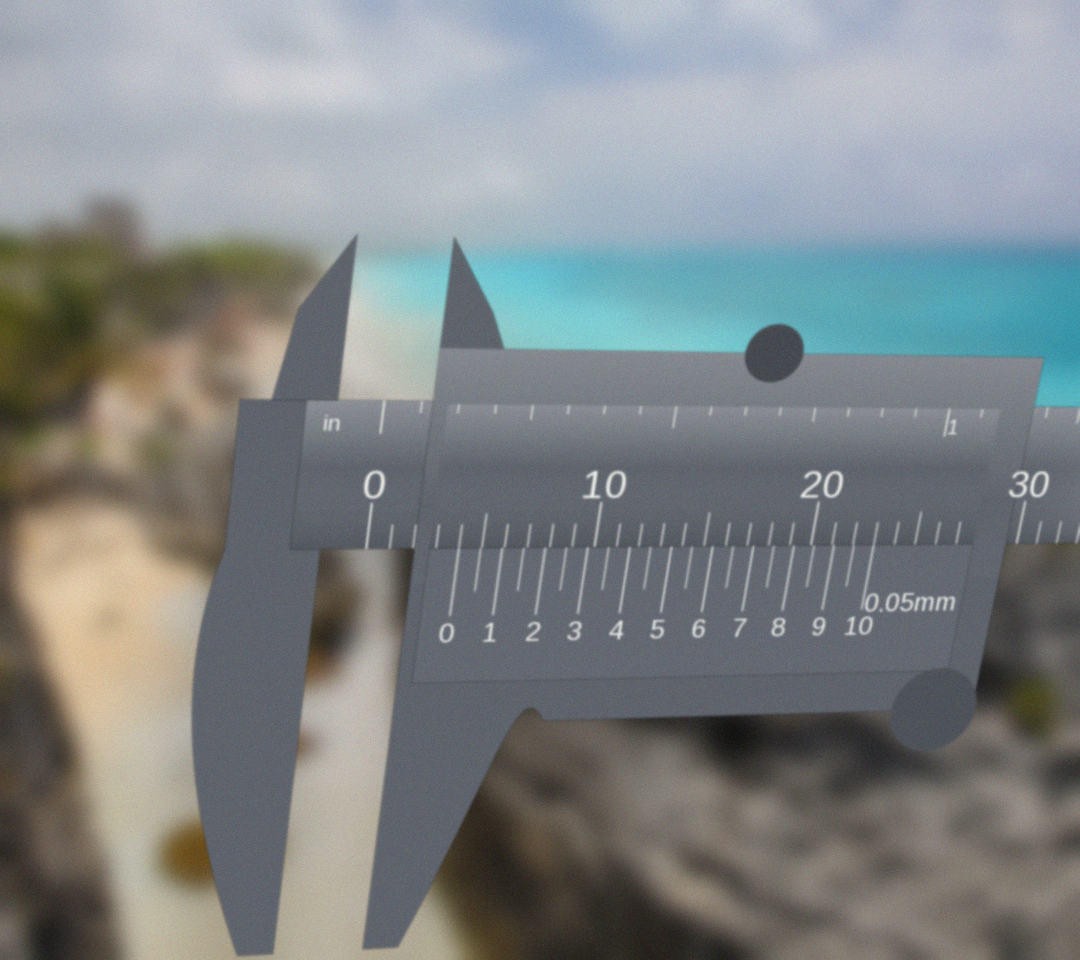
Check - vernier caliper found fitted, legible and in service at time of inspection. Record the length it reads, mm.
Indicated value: 4.0 mm
